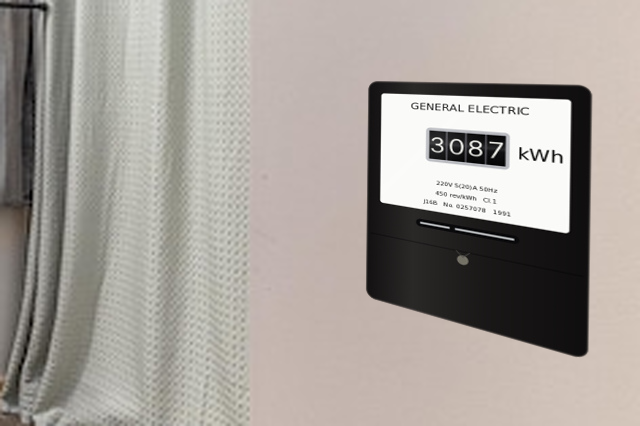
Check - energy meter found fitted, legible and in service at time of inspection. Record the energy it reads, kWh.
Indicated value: 3087 kWh
